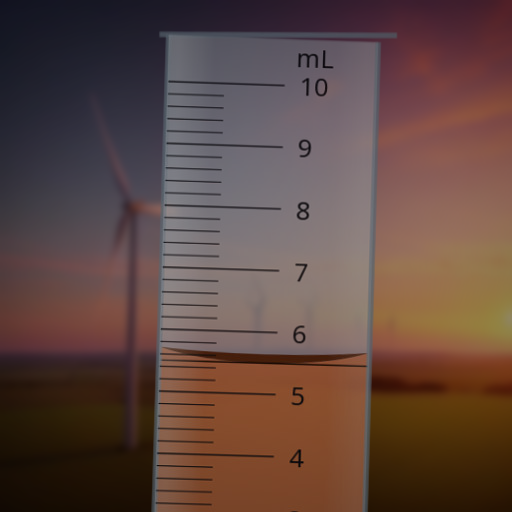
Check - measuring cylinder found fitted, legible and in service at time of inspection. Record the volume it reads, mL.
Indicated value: 5.5 mL
